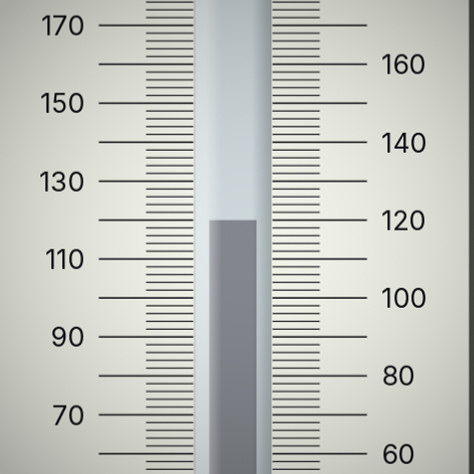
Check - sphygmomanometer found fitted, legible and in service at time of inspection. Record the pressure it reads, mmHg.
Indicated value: 120 mmHg
